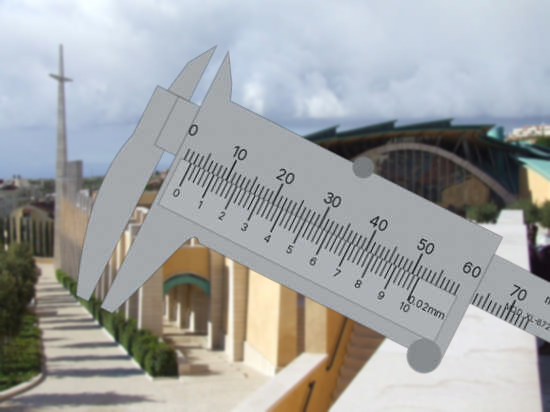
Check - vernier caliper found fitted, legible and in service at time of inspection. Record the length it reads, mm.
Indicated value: 2.5 mm
